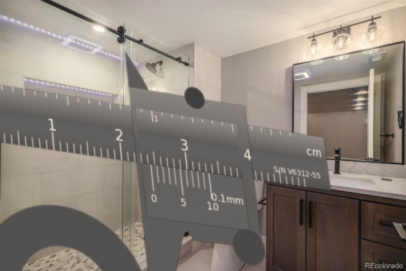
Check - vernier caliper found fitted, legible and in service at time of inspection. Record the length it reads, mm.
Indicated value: 24.4 mm
